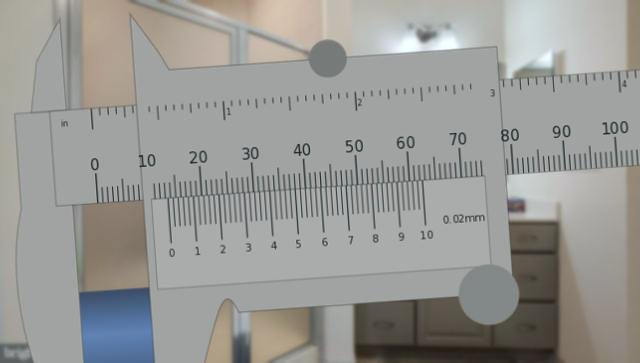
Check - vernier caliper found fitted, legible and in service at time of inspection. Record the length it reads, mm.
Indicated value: 13.5 mm
